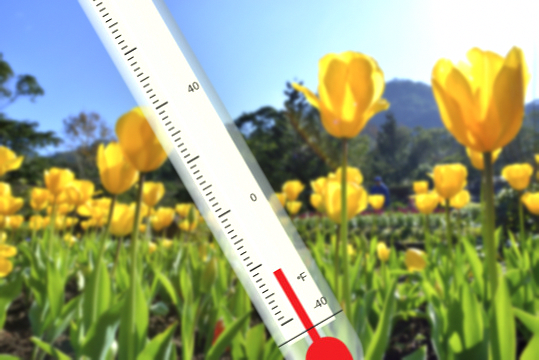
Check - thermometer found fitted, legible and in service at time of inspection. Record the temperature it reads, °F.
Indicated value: -24 °F
